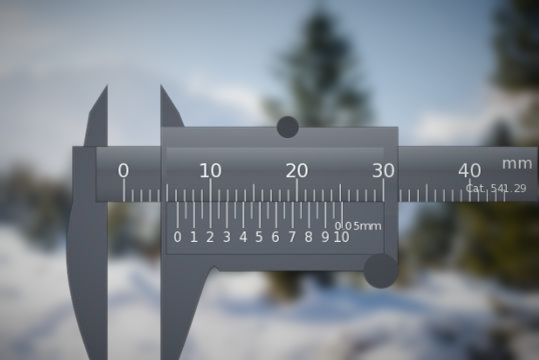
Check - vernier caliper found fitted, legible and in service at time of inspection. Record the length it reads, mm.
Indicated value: 6.2 mm
